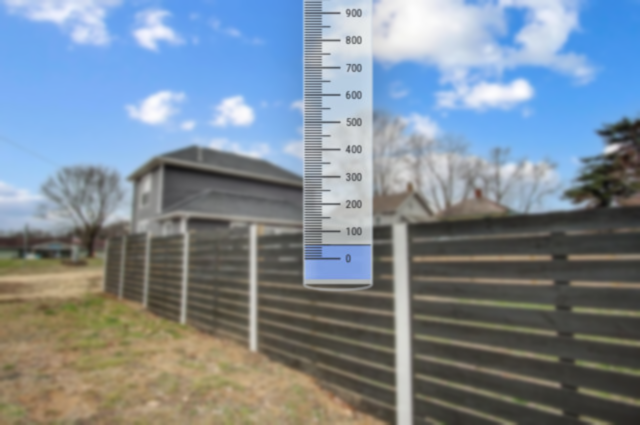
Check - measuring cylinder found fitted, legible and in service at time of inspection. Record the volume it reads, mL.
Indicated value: 50 mL
